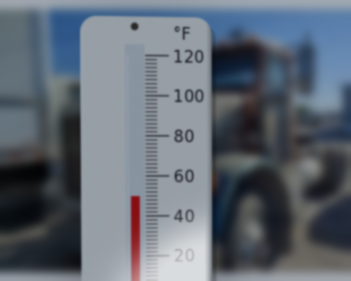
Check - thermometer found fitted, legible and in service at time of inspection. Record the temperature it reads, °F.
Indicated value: 50 °F
